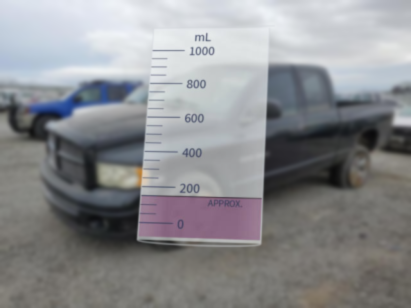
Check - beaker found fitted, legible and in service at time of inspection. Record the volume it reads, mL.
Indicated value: 150 mL
